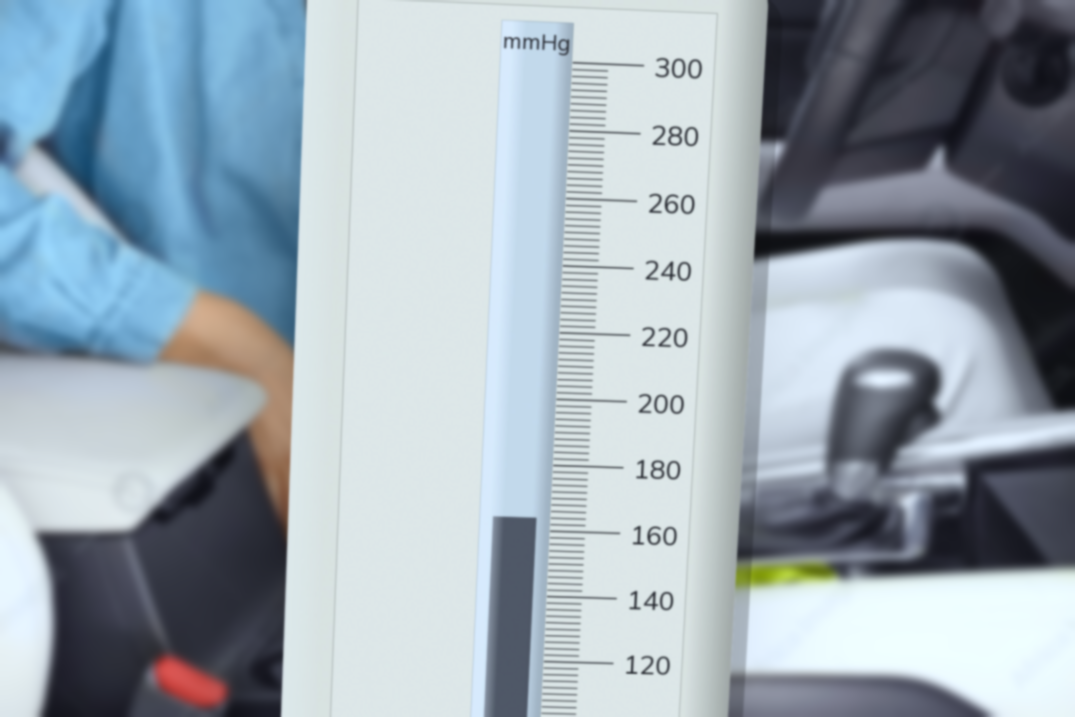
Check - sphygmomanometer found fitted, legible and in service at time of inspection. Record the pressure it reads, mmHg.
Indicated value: 164 mmHg
